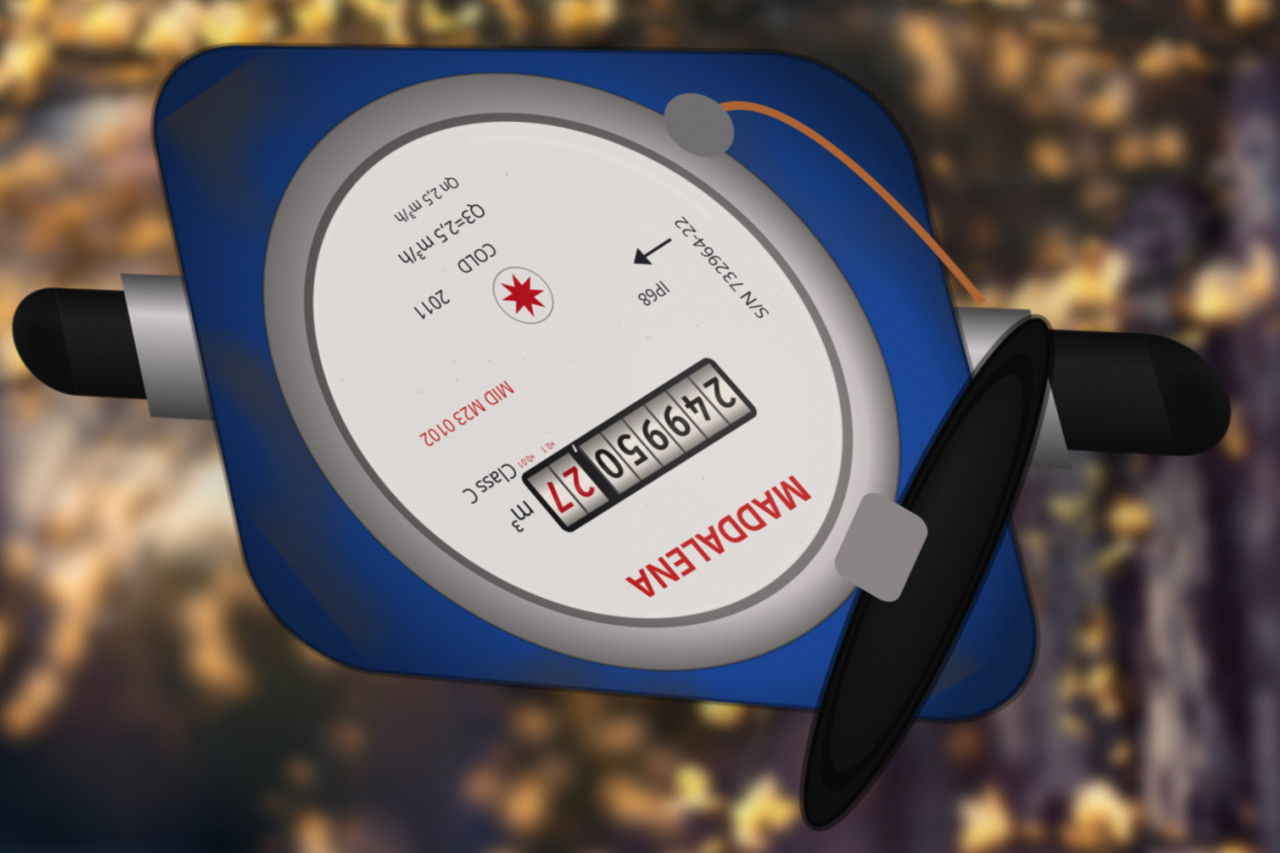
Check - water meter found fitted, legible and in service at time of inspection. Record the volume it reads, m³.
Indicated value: 249950.27 m³
